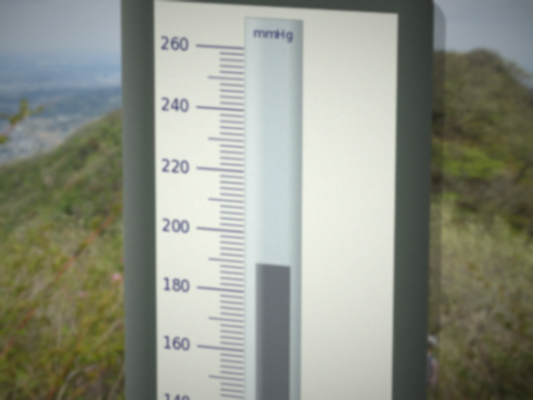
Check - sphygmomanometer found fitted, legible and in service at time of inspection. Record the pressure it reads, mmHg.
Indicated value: 190 mmHg
